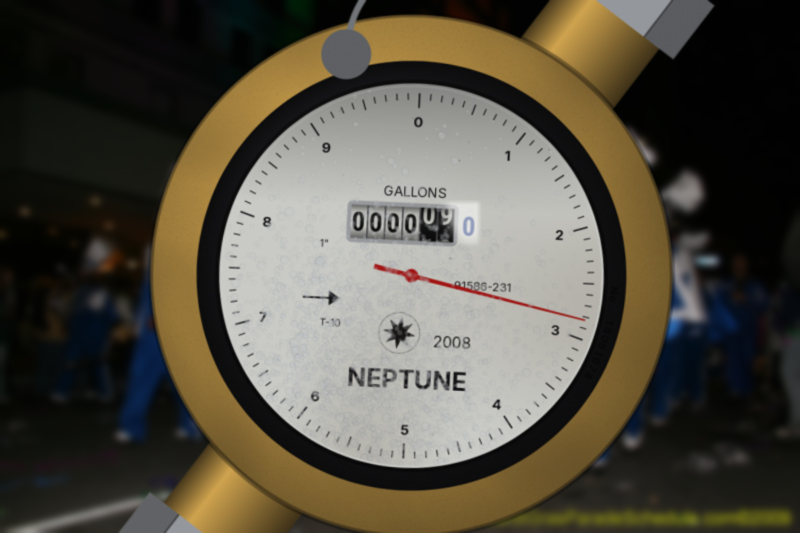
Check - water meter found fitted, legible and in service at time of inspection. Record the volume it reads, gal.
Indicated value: 92.8 gal
